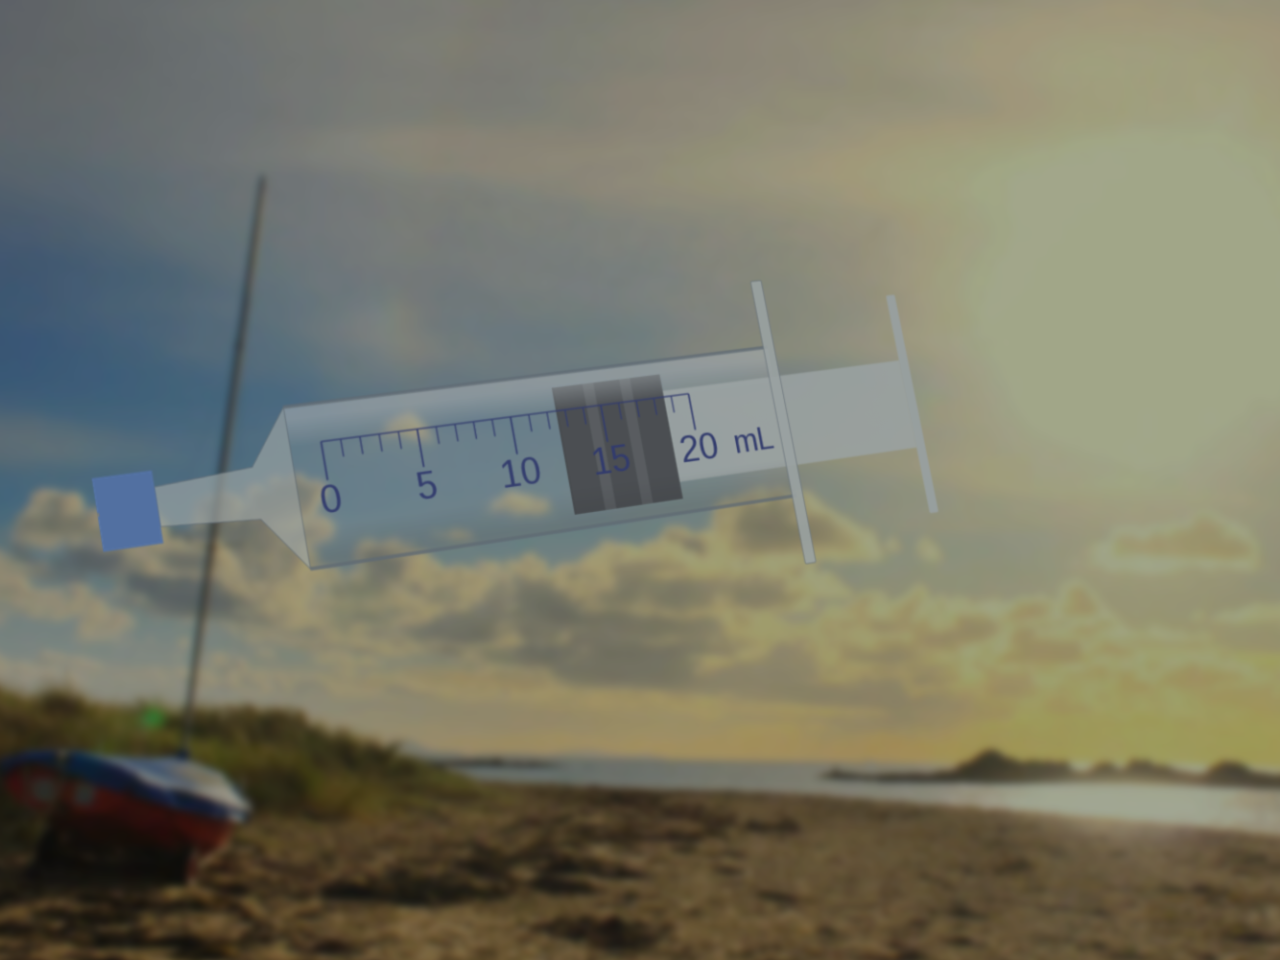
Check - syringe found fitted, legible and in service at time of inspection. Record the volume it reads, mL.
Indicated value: 12.5 mL
